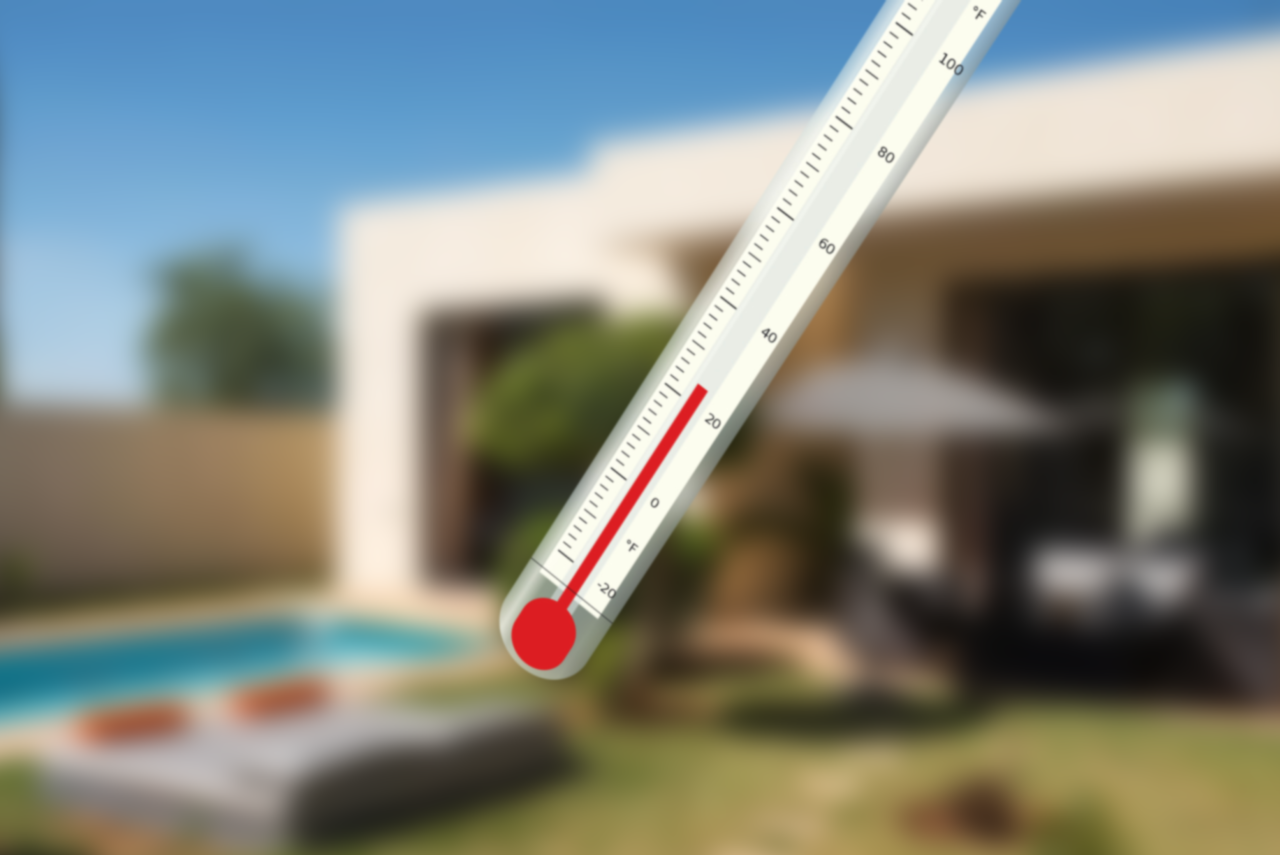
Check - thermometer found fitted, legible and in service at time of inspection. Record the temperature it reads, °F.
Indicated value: 24 °F
